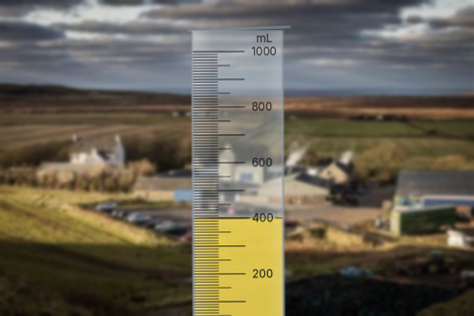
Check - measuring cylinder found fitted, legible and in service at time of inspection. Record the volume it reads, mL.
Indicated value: 400 mL
